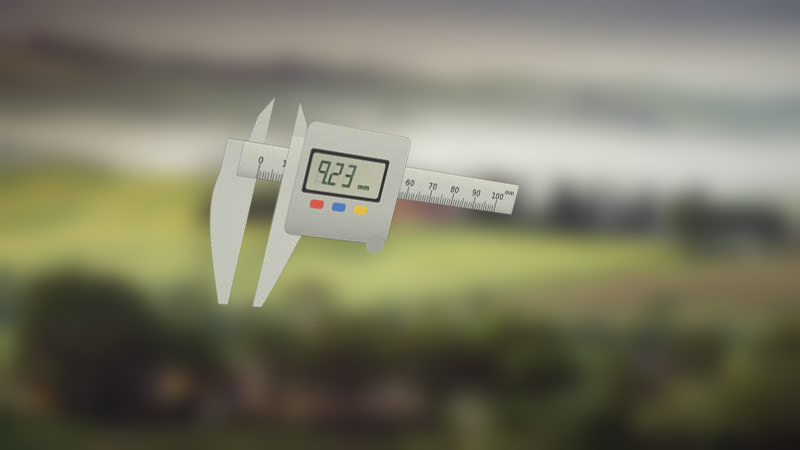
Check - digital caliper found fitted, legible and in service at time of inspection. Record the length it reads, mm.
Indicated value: 9.23 mm
